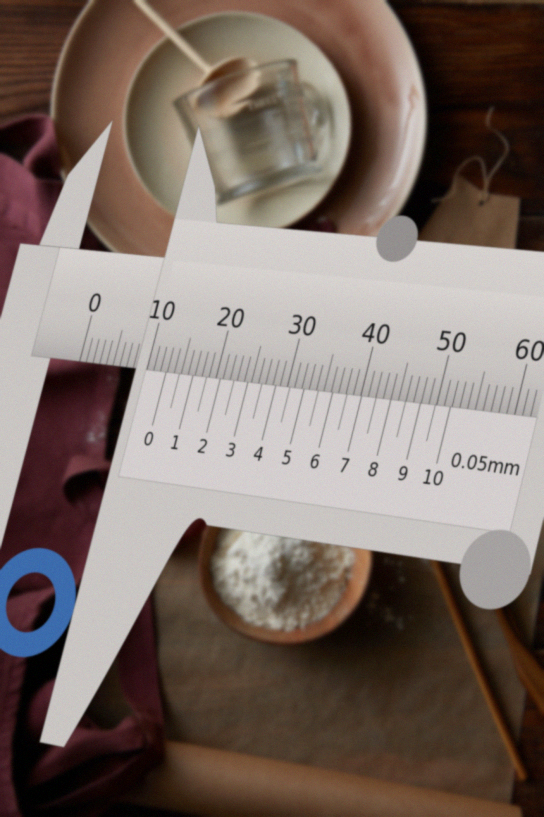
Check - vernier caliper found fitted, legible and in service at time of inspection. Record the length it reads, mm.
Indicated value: 12.8 mm
